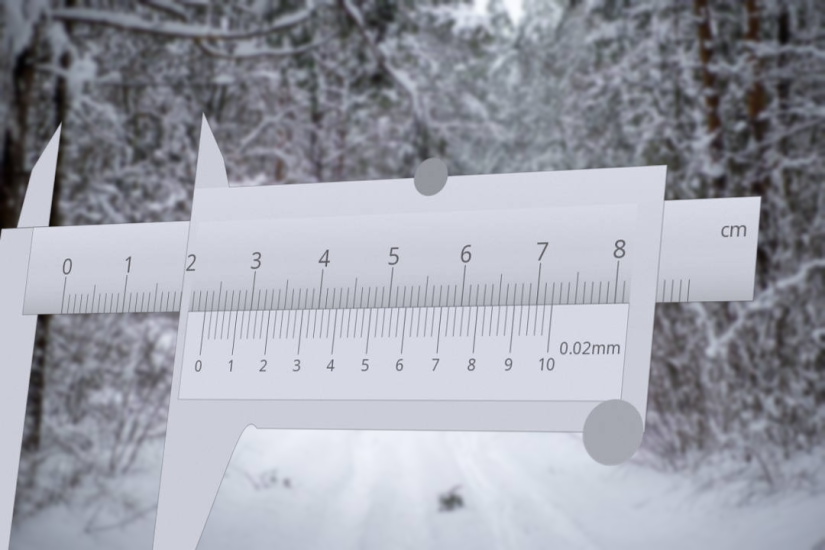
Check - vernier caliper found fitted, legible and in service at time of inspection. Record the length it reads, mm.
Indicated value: 23.0 mm
